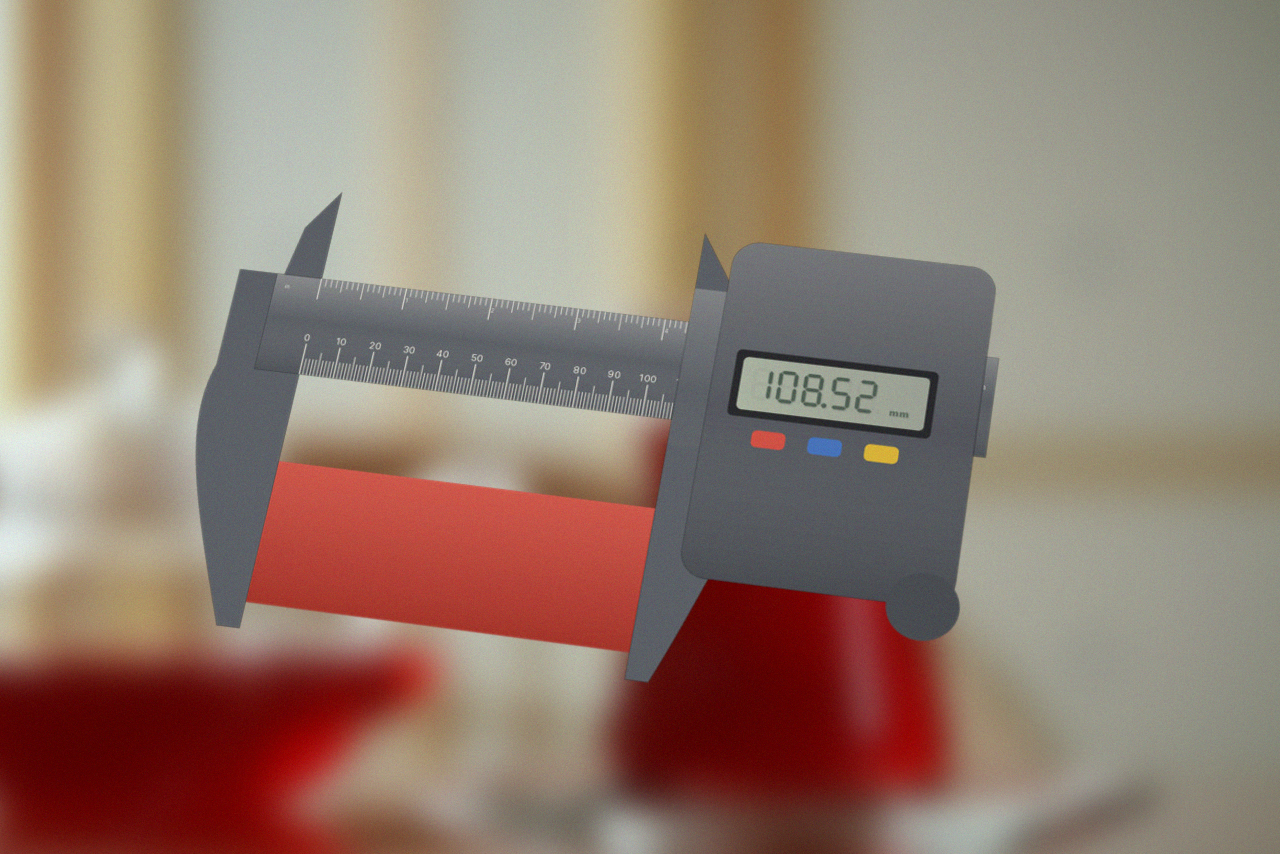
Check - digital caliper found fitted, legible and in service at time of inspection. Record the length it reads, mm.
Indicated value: 108.52 mm
